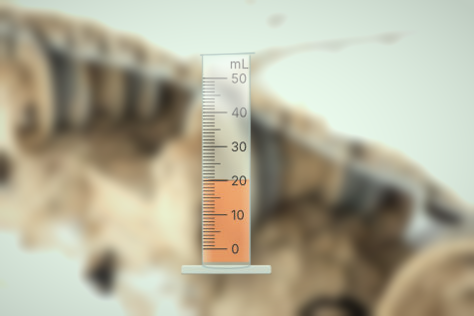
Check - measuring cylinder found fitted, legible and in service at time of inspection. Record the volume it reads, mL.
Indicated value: 20 mL
